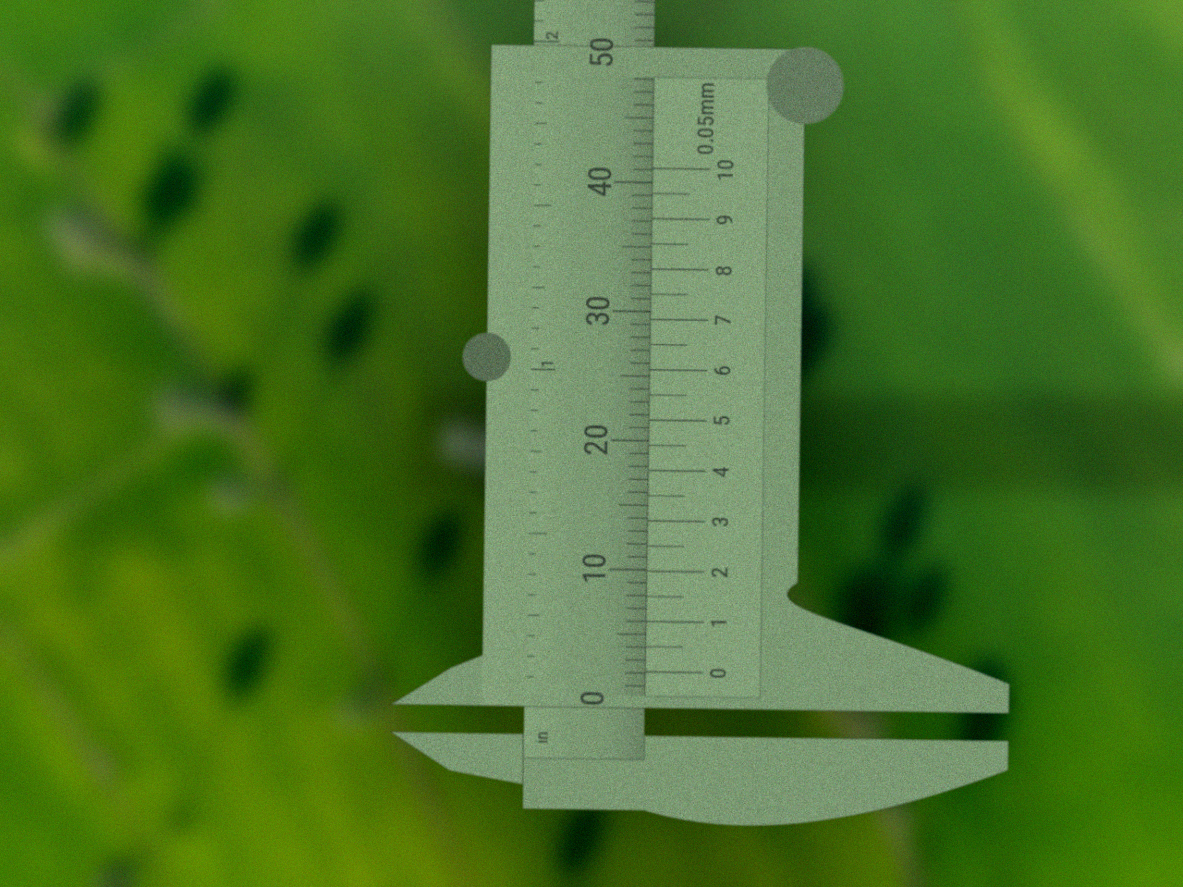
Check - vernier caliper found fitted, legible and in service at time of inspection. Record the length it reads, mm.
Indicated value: 2.1 mm
